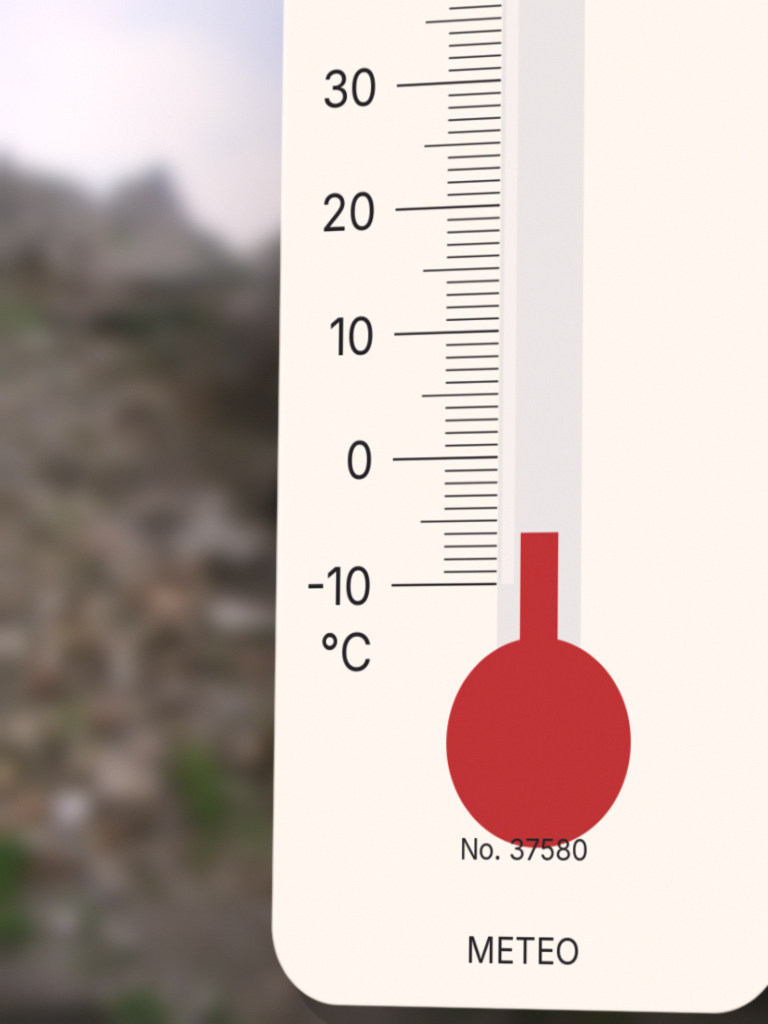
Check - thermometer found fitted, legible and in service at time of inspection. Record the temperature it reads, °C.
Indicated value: -6 °C
